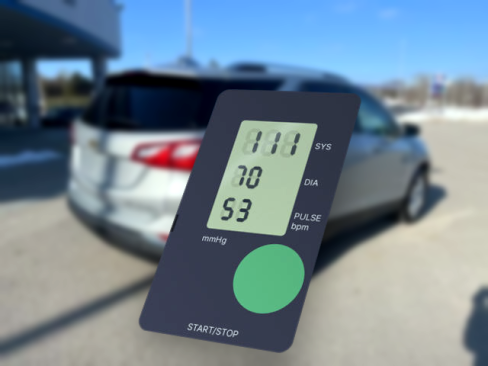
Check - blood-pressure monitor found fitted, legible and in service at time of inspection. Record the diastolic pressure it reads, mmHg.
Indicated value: 70 mmHg
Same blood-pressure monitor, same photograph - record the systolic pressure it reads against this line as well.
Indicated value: 111 mmHg
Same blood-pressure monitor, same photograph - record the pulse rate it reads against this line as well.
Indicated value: 53 bpm
